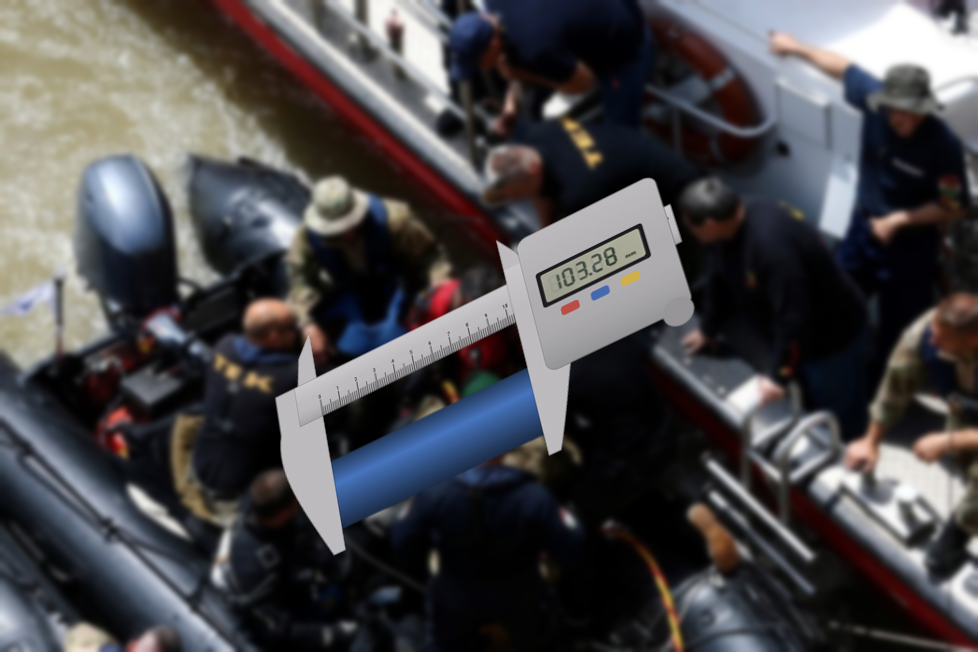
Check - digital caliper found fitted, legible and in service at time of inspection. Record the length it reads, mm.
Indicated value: 103.28 mm
